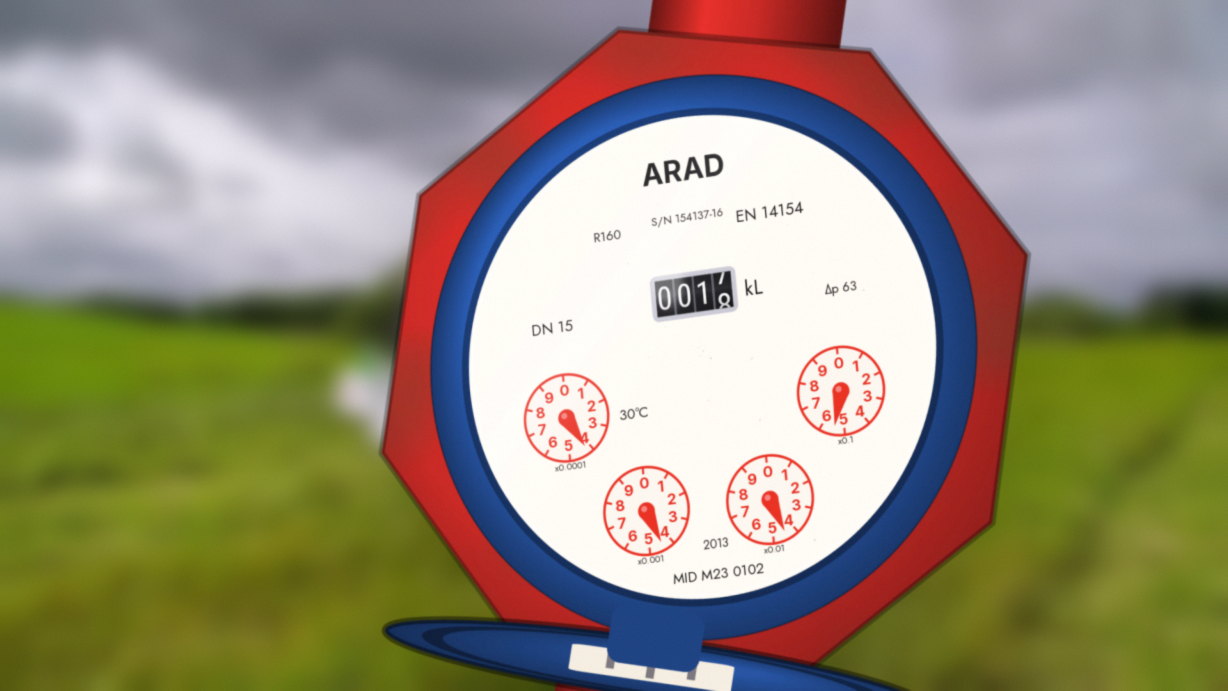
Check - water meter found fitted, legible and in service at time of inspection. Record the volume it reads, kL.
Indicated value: 17.5444 kL
